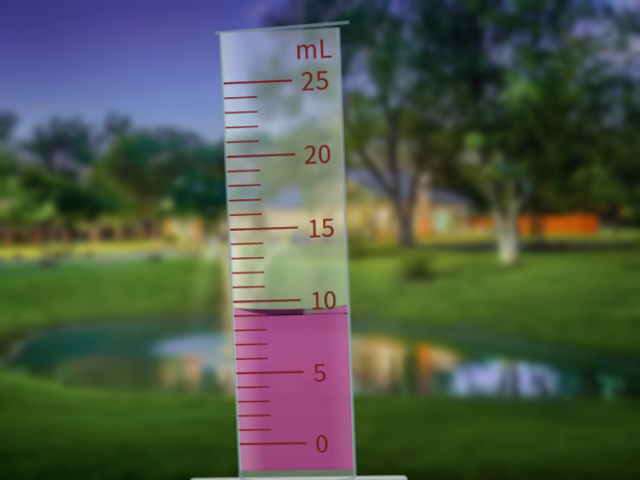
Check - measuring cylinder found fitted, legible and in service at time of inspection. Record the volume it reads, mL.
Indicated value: 9 mL
